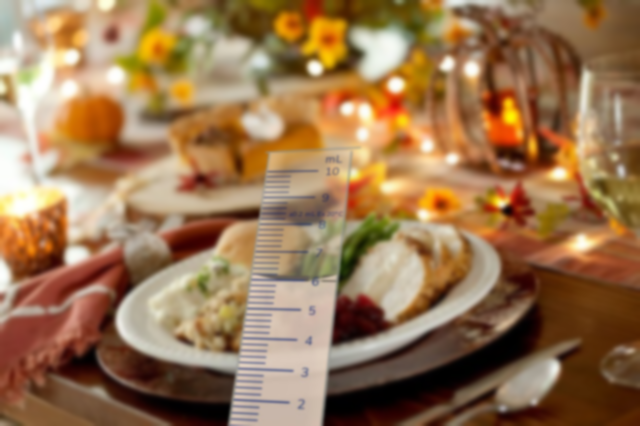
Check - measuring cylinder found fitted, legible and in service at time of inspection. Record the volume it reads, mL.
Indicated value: 6 mL
